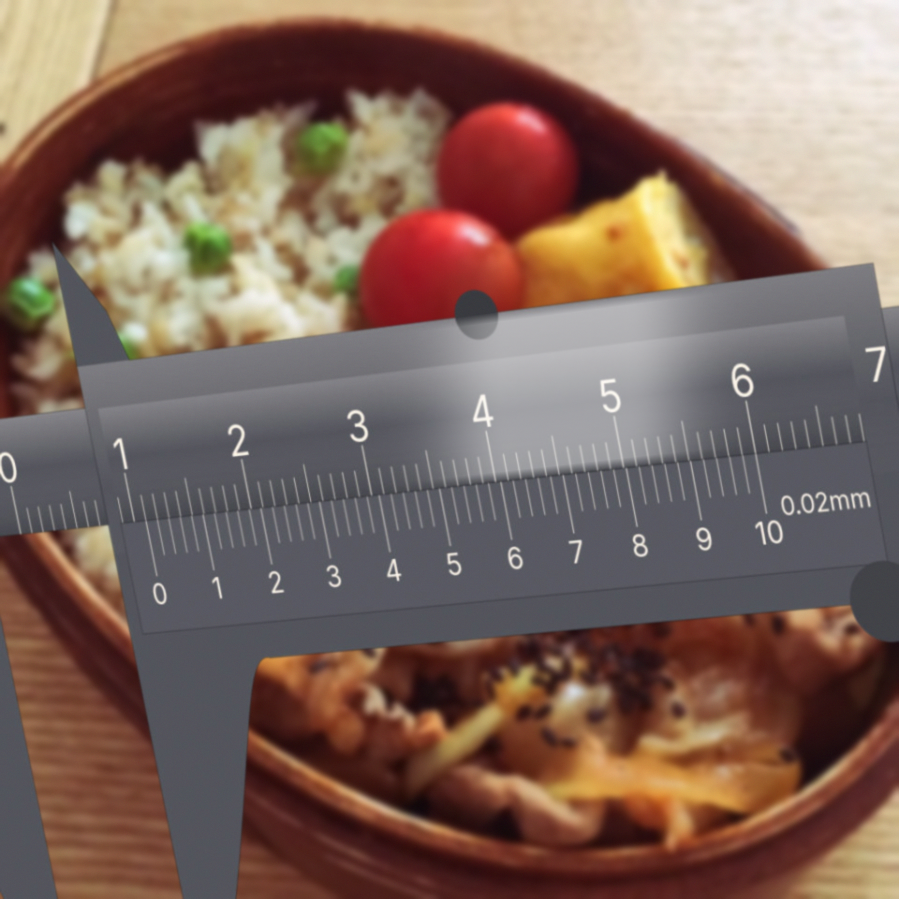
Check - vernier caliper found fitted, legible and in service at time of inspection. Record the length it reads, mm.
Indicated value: 11.0 mm
